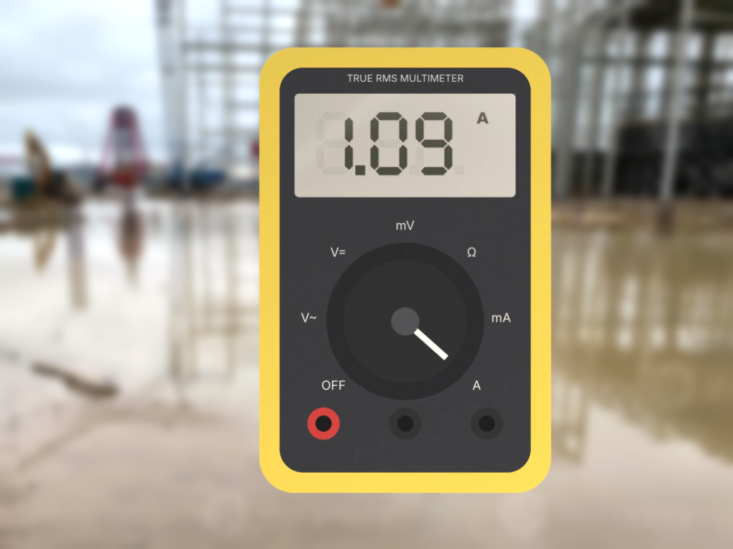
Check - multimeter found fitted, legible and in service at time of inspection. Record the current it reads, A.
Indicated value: 1.09 A
